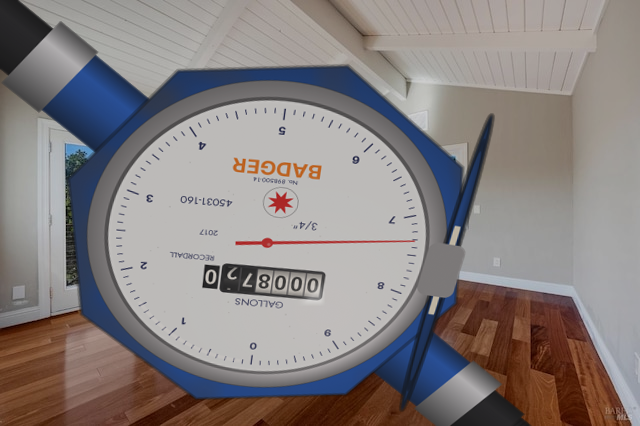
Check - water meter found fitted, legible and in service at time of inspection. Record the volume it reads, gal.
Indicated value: 8717.3 gal
